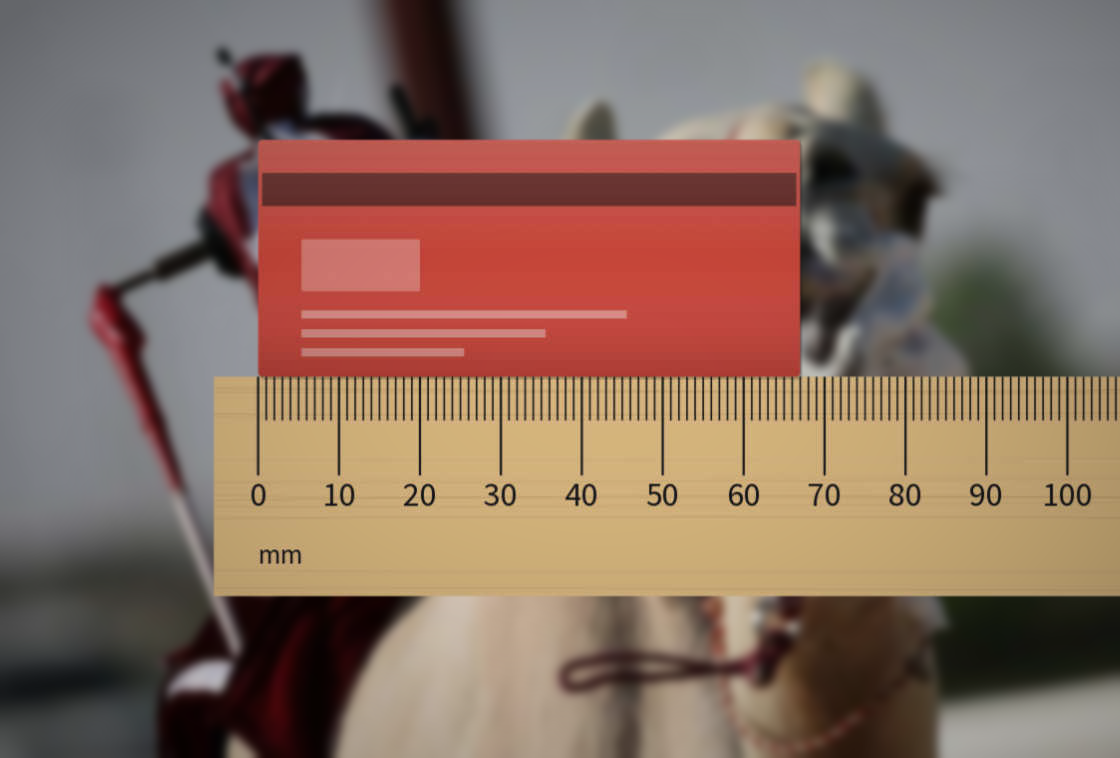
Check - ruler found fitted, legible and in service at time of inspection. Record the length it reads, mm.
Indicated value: 67 mm
